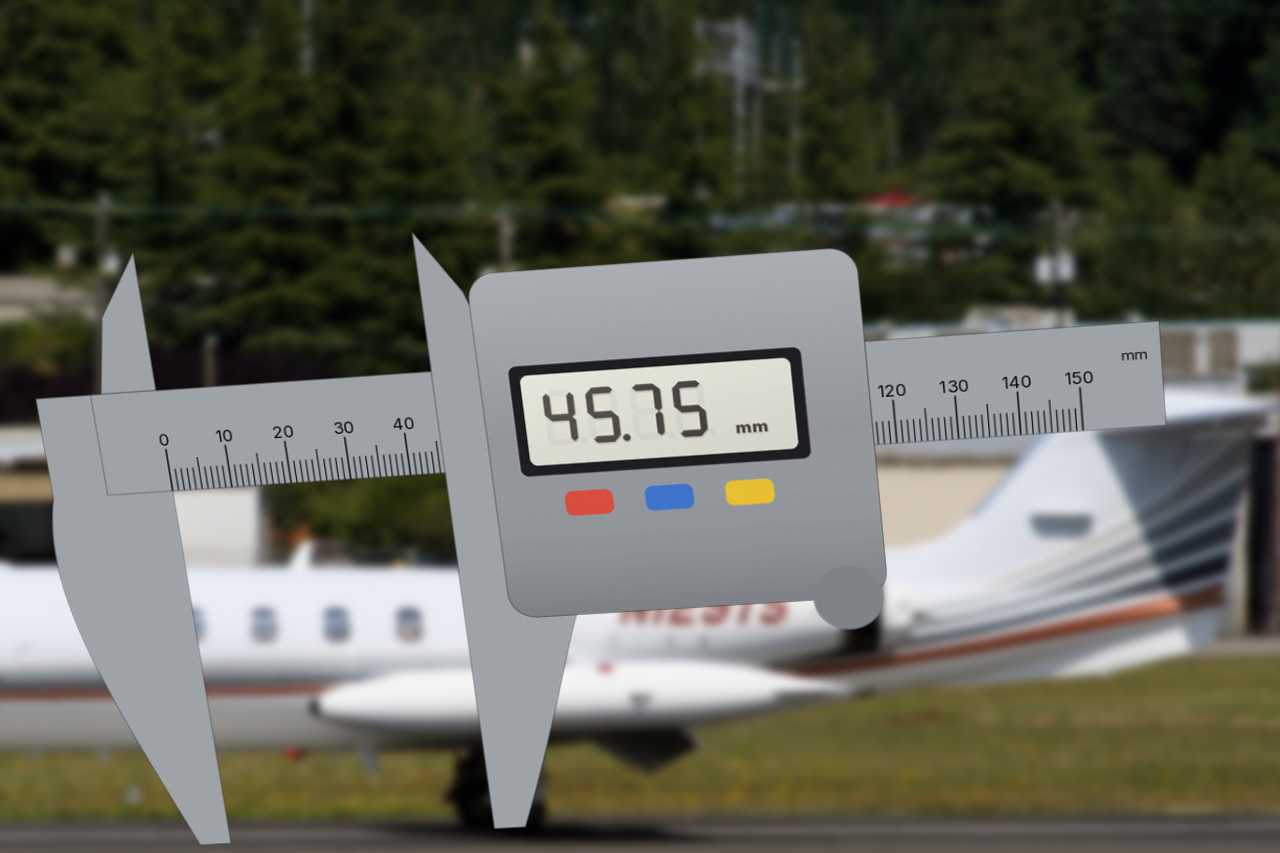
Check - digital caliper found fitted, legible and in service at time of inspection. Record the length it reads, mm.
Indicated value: 45.75 mm
